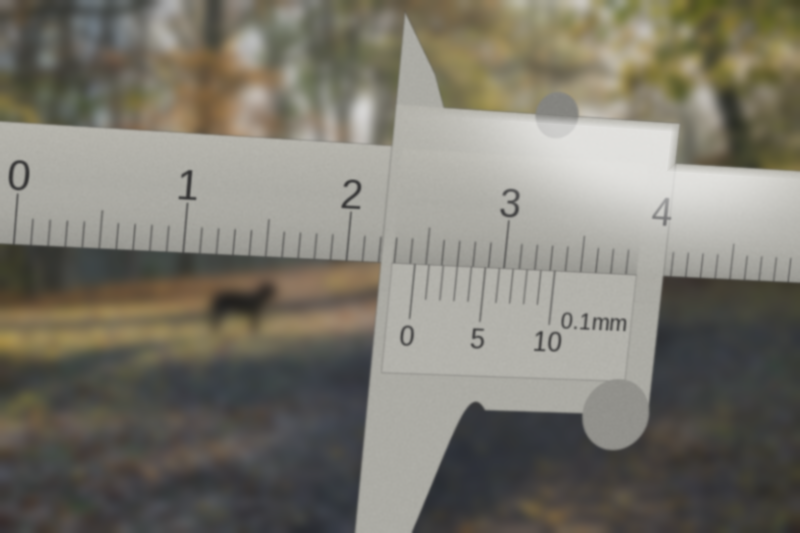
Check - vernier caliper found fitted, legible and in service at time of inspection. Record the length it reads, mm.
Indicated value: 24.3 mm
